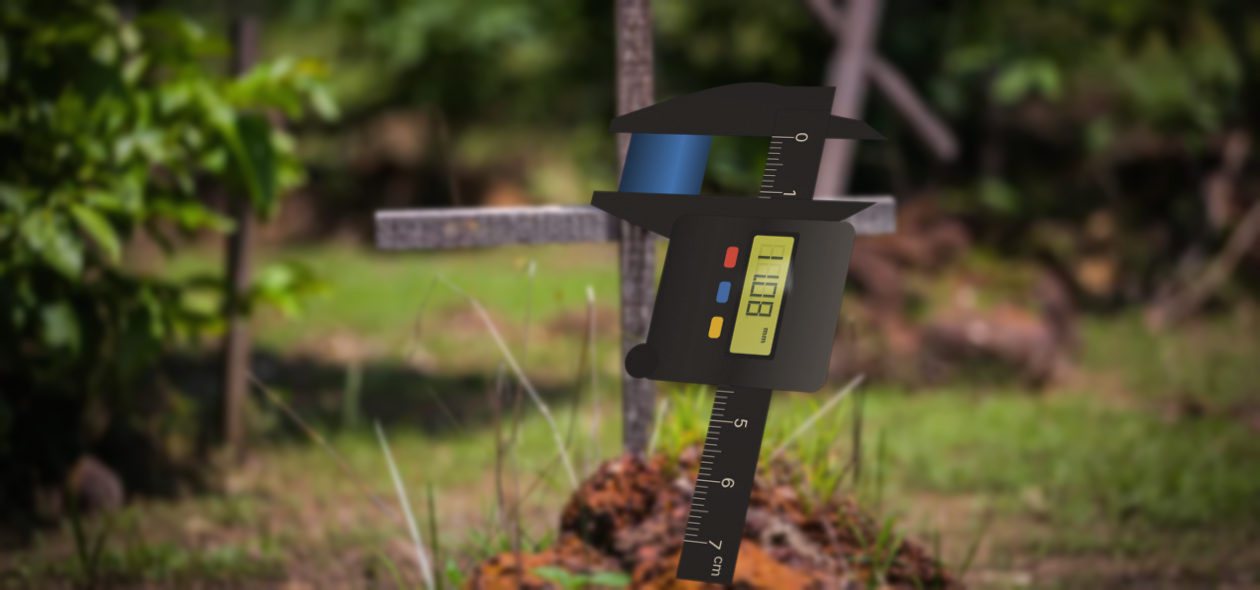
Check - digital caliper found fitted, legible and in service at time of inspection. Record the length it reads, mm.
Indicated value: 11.08 mm
